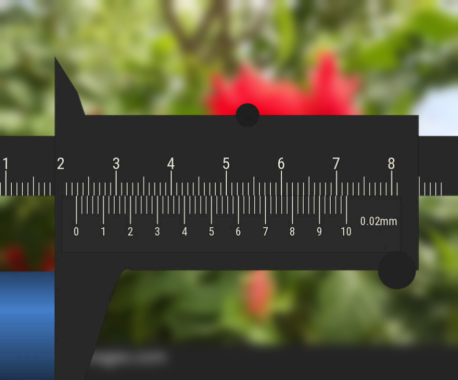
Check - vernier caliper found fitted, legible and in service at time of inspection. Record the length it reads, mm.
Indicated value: 22.8 mm
